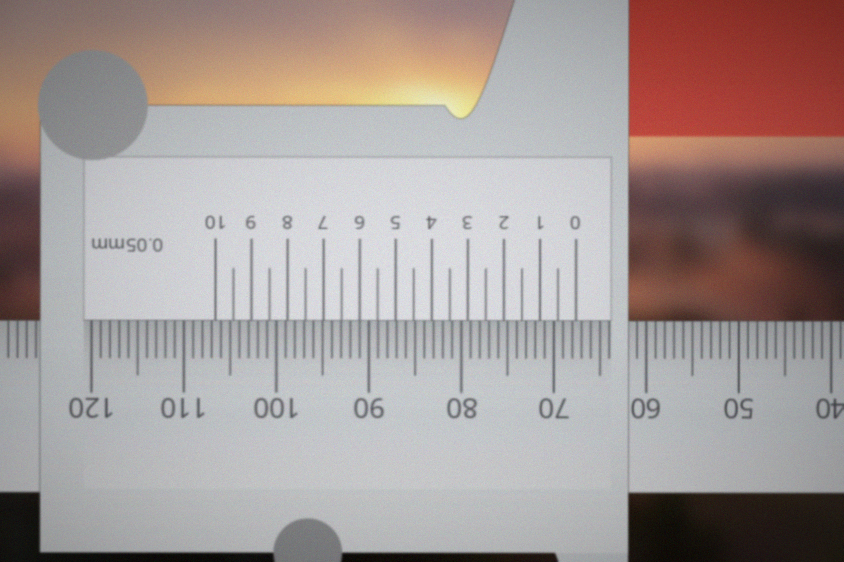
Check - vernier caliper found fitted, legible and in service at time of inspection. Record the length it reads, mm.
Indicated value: 67.6 mm
